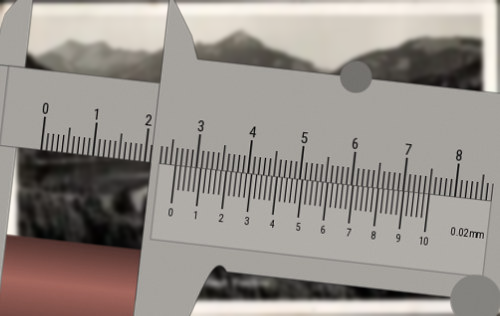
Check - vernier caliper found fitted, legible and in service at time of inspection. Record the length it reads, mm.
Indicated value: 26.0 mm
